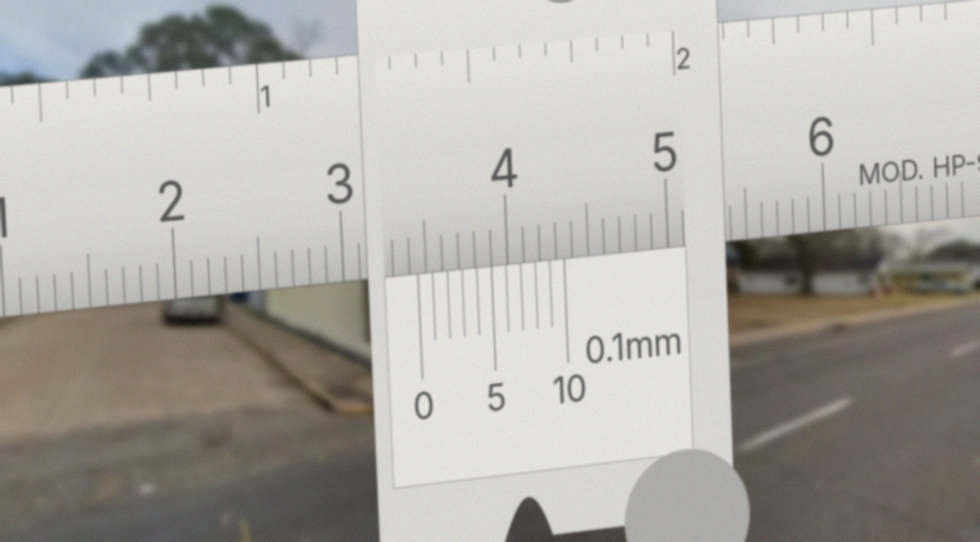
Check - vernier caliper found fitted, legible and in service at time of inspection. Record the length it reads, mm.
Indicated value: 34.5 mm
